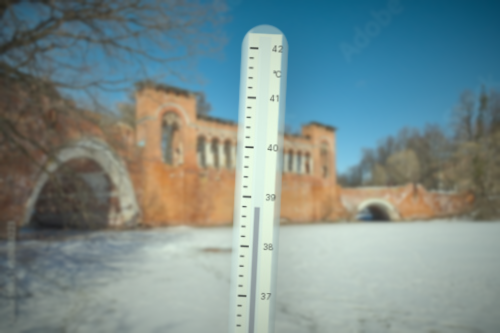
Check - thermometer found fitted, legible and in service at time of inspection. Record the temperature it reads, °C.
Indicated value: 38.8 °C
